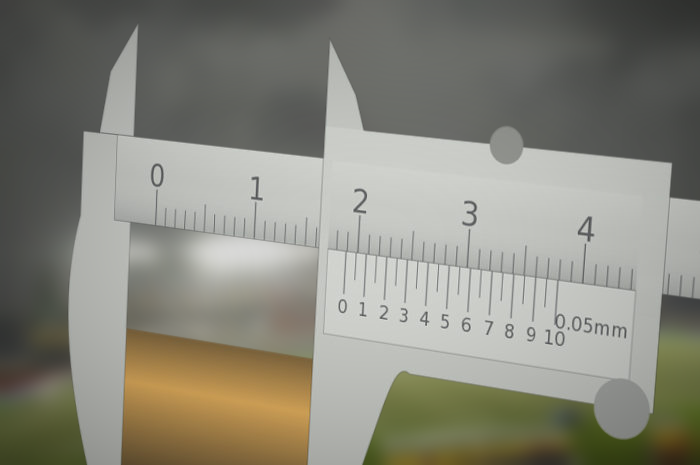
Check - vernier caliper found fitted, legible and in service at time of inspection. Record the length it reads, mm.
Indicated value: 18.9 mm
